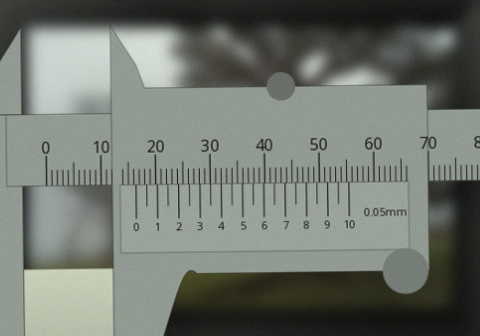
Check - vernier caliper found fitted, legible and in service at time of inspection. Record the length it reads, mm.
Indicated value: 16.4 mm
